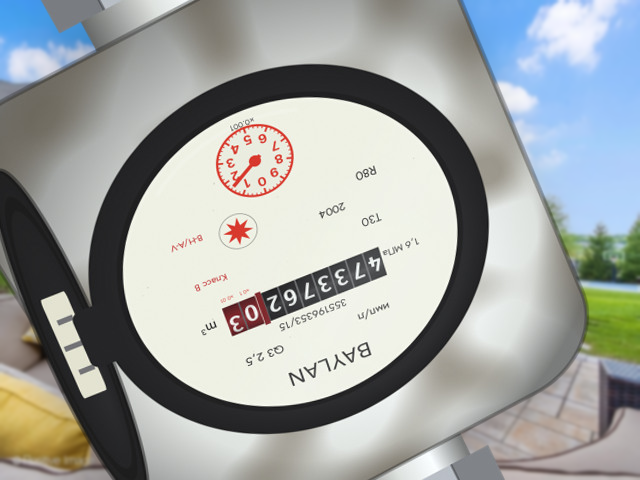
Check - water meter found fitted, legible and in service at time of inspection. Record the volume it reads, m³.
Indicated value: 4733762.031 m³
